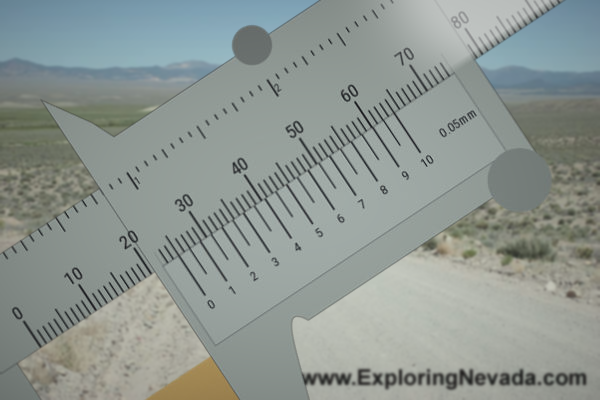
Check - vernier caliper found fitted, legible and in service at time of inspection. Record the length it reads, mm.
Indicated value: 25.0 mm
